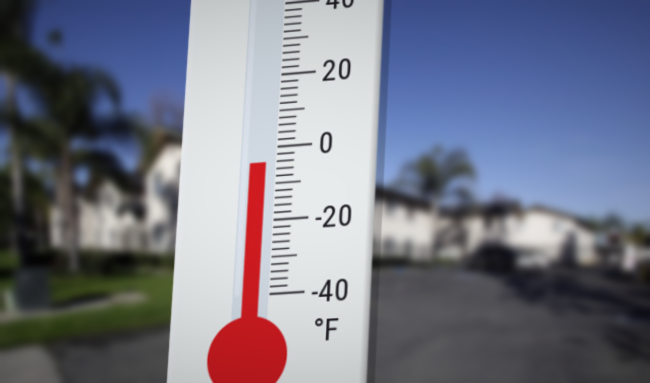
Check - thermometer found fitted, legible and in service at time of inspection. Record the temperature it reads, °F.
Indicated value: -4 °F
